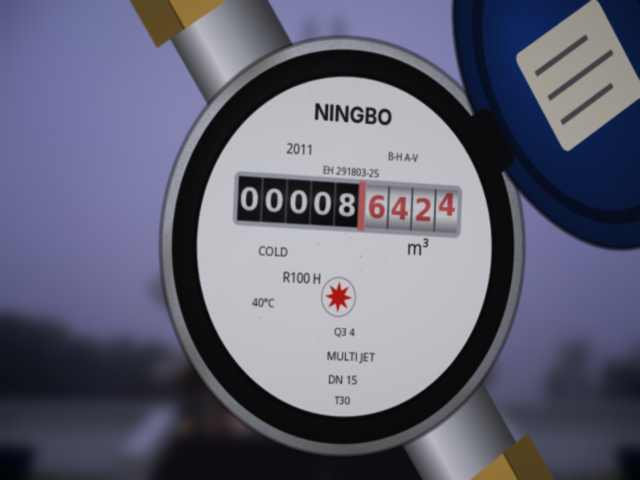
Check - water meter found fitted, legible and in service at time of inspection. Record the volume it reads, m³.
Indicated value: 8.6424 m³
